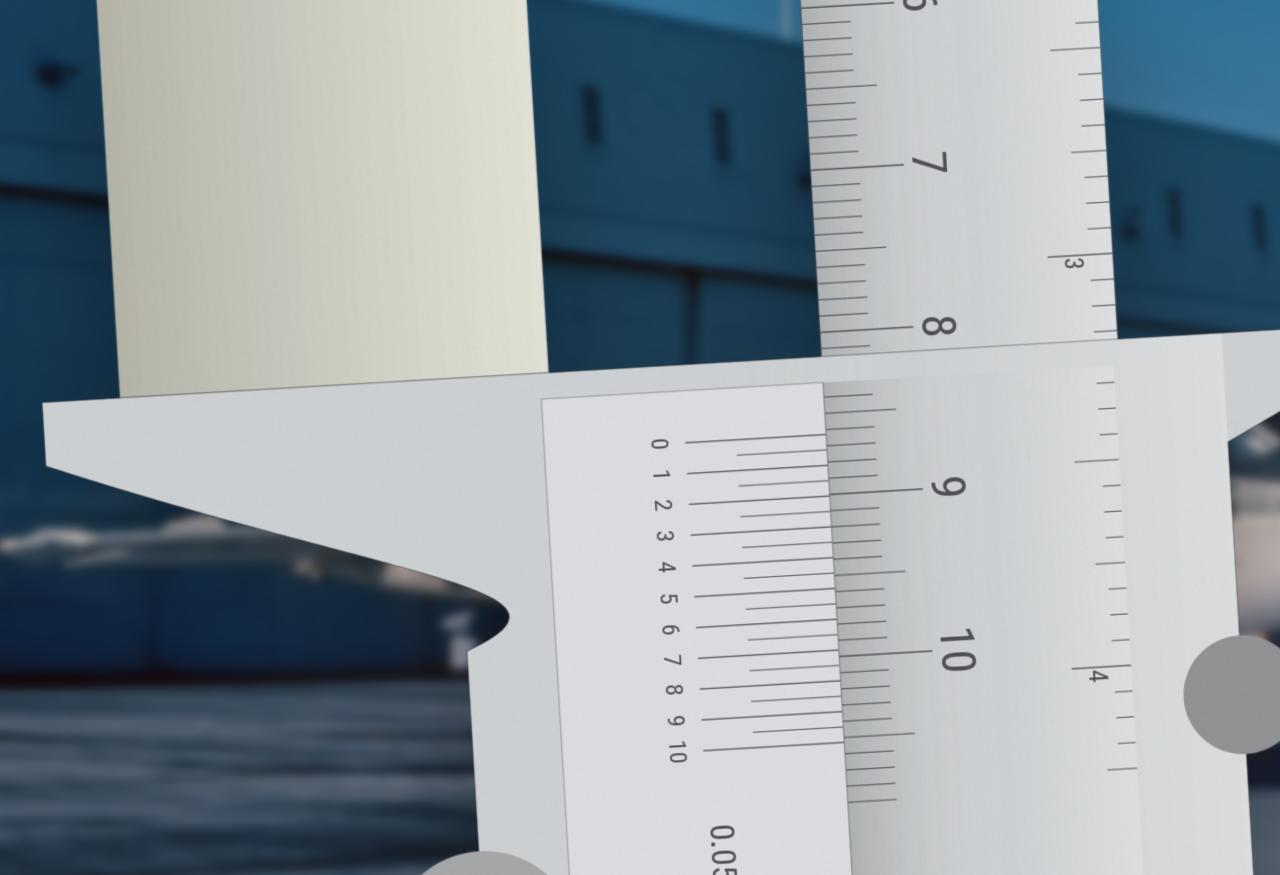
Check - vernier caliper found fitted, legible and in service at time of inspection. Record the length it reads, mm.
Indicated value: 86.3 mm
